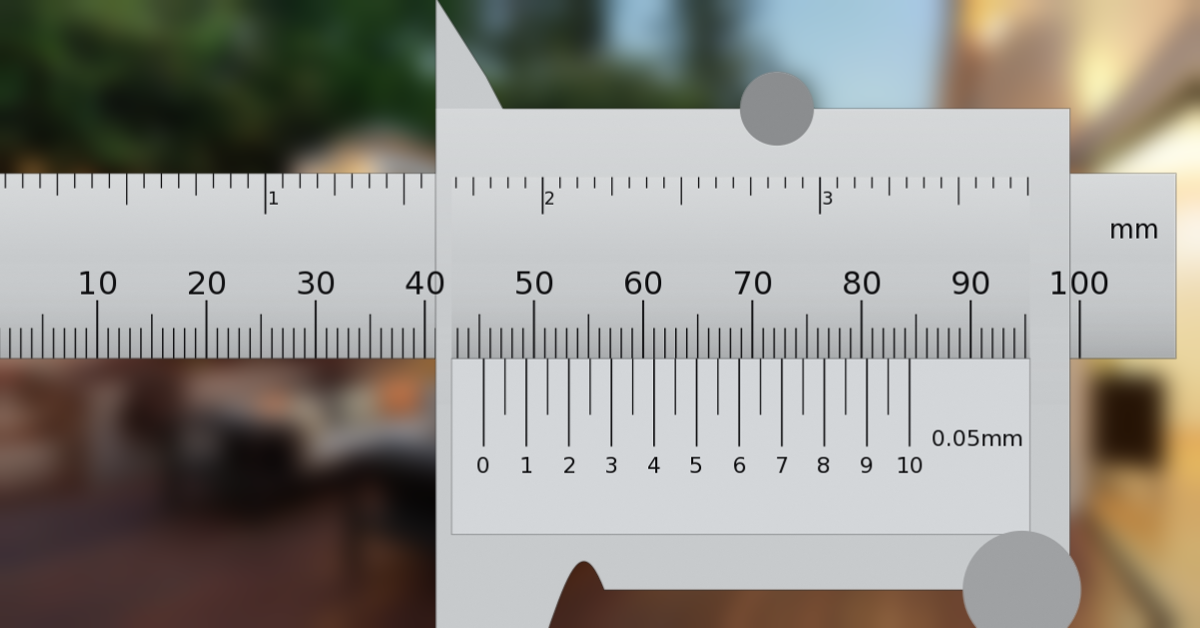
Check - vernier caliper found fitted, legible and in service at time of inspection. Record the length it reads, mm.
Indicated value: 45.4 mm
